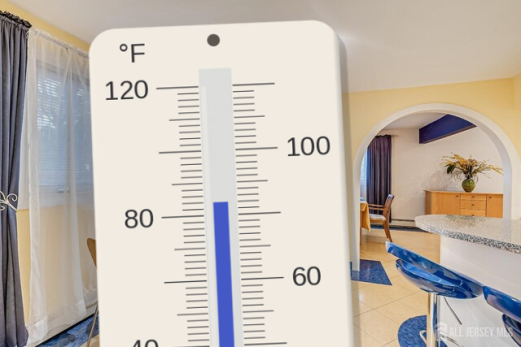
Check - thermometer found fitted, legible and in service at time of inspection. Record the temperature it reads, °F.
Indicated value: 84 °F
